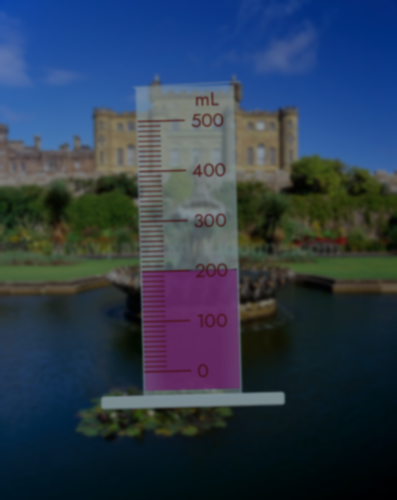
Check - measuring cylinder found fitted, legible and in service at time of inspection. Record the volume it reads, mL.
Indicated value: 200 mL
